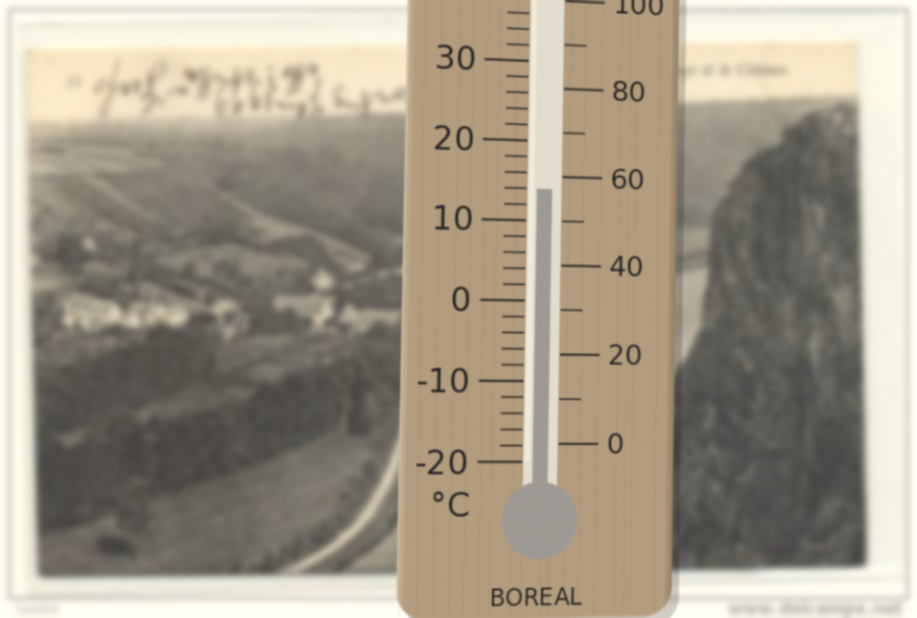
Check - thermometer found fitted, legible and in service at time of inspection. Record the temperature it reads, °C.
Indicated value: 14 °C
